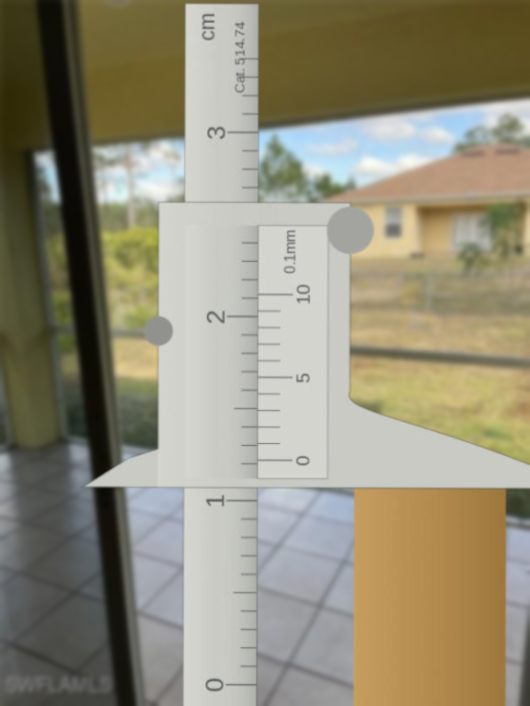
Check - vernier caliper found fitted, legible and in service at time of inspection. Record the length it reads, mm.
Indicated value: 12.2 mm
